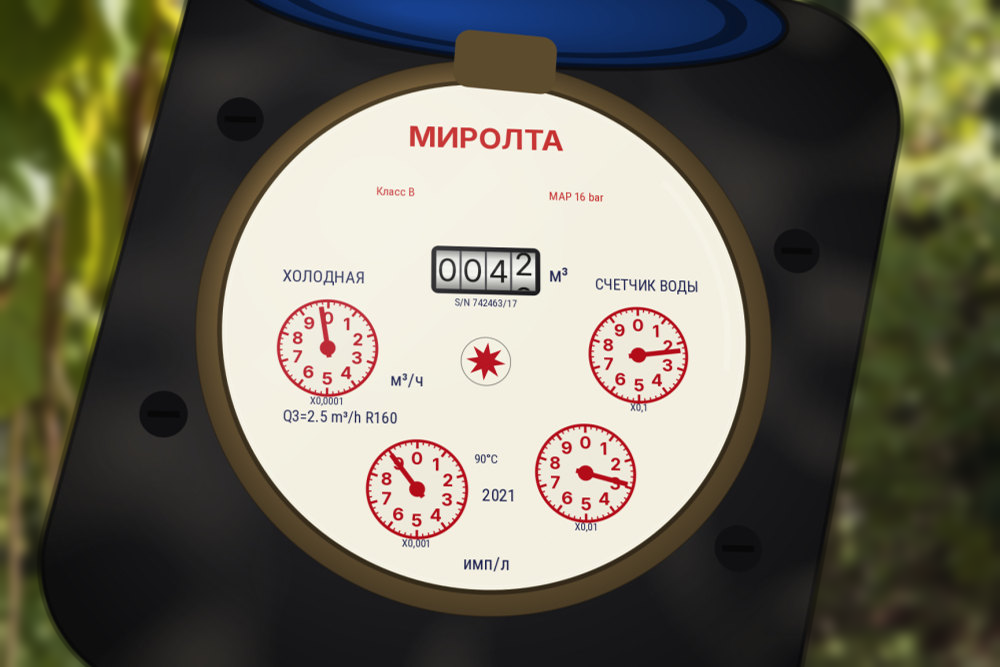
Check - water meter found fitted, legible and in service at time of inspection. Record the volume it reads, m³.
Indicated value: 42.2289 m³
